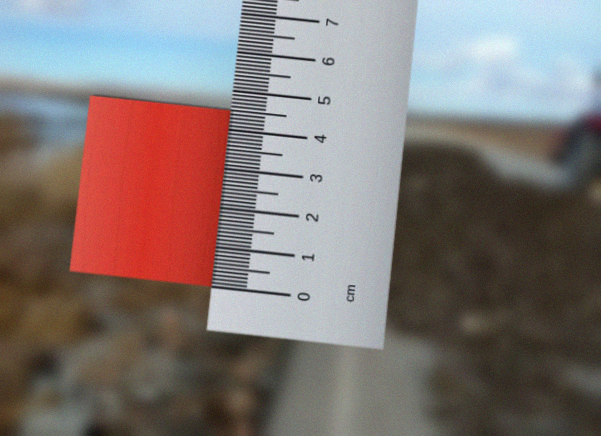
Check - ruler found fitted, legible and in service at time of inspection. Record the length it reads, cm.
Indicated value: 4.5 cm
